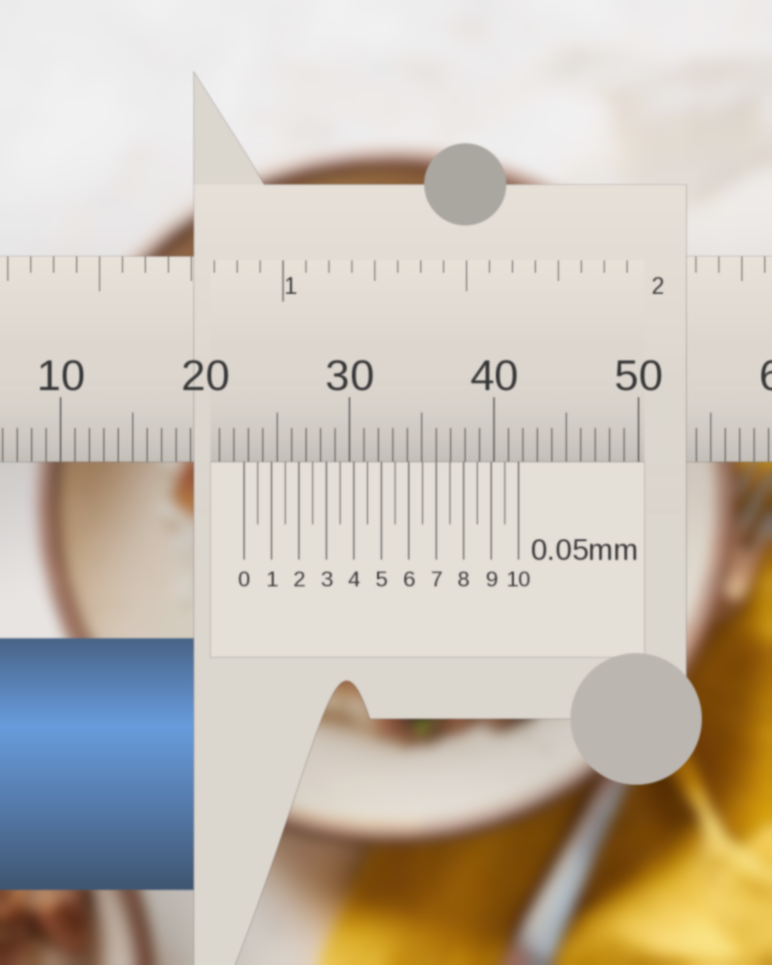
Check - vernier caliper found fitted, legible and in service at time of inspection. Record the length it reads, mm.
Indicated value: 22.7 mm
